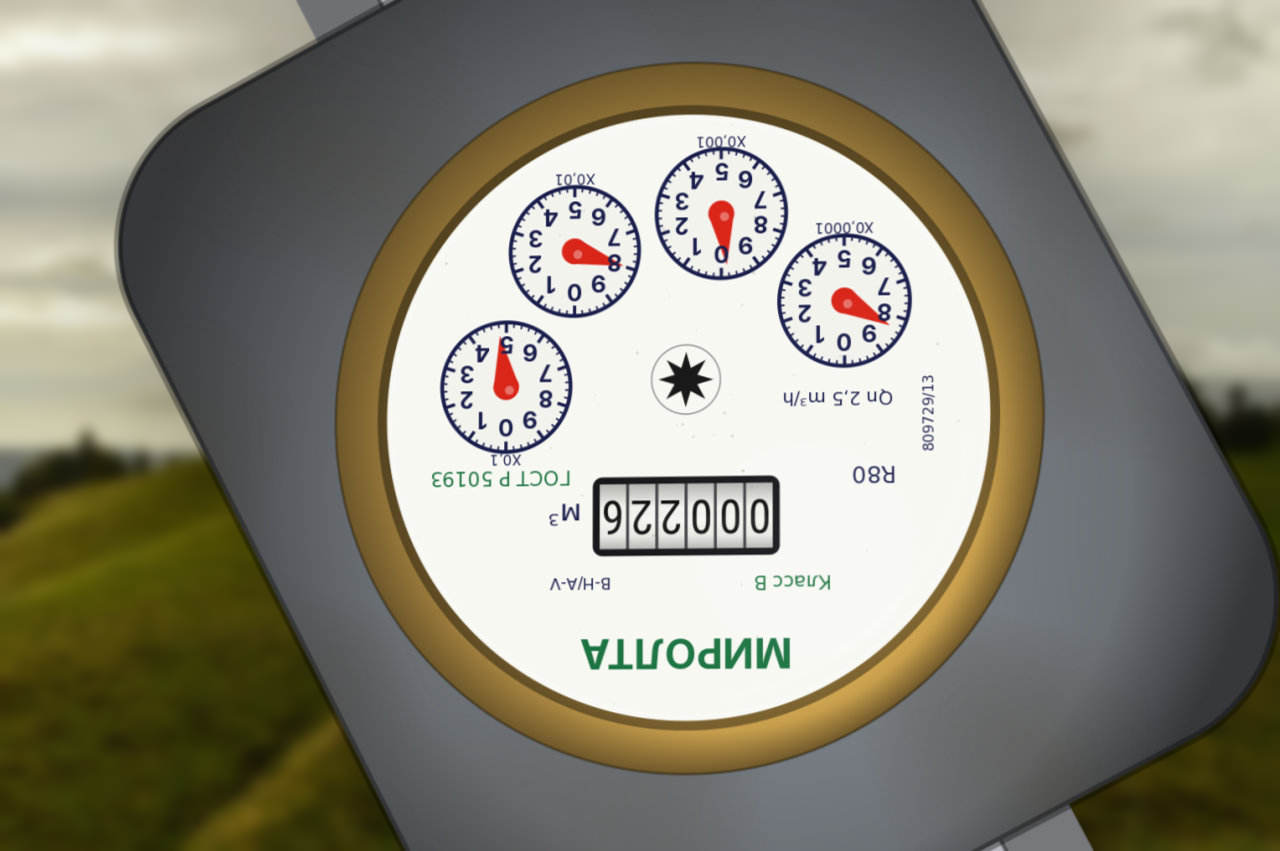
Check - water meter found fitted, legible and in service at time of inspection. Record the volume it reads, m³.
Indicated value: 226.4798 m³
